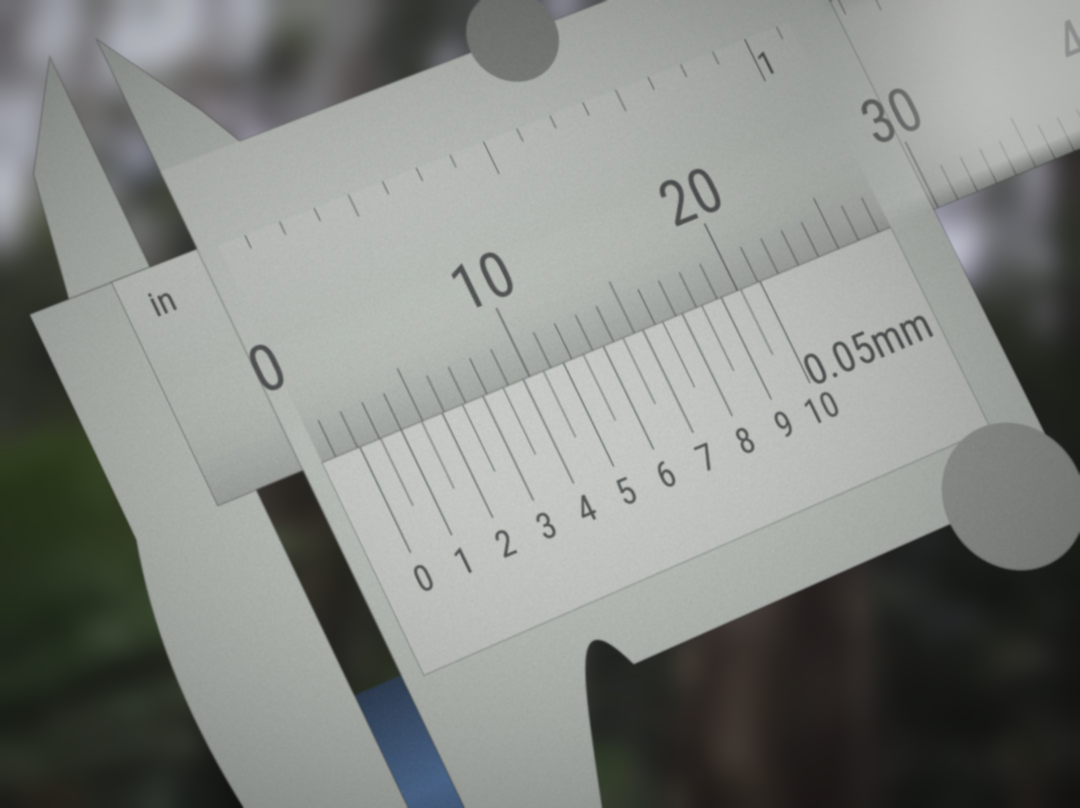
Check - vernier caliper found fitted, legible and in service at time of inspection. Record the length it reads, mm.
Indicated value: 2.1 mm
